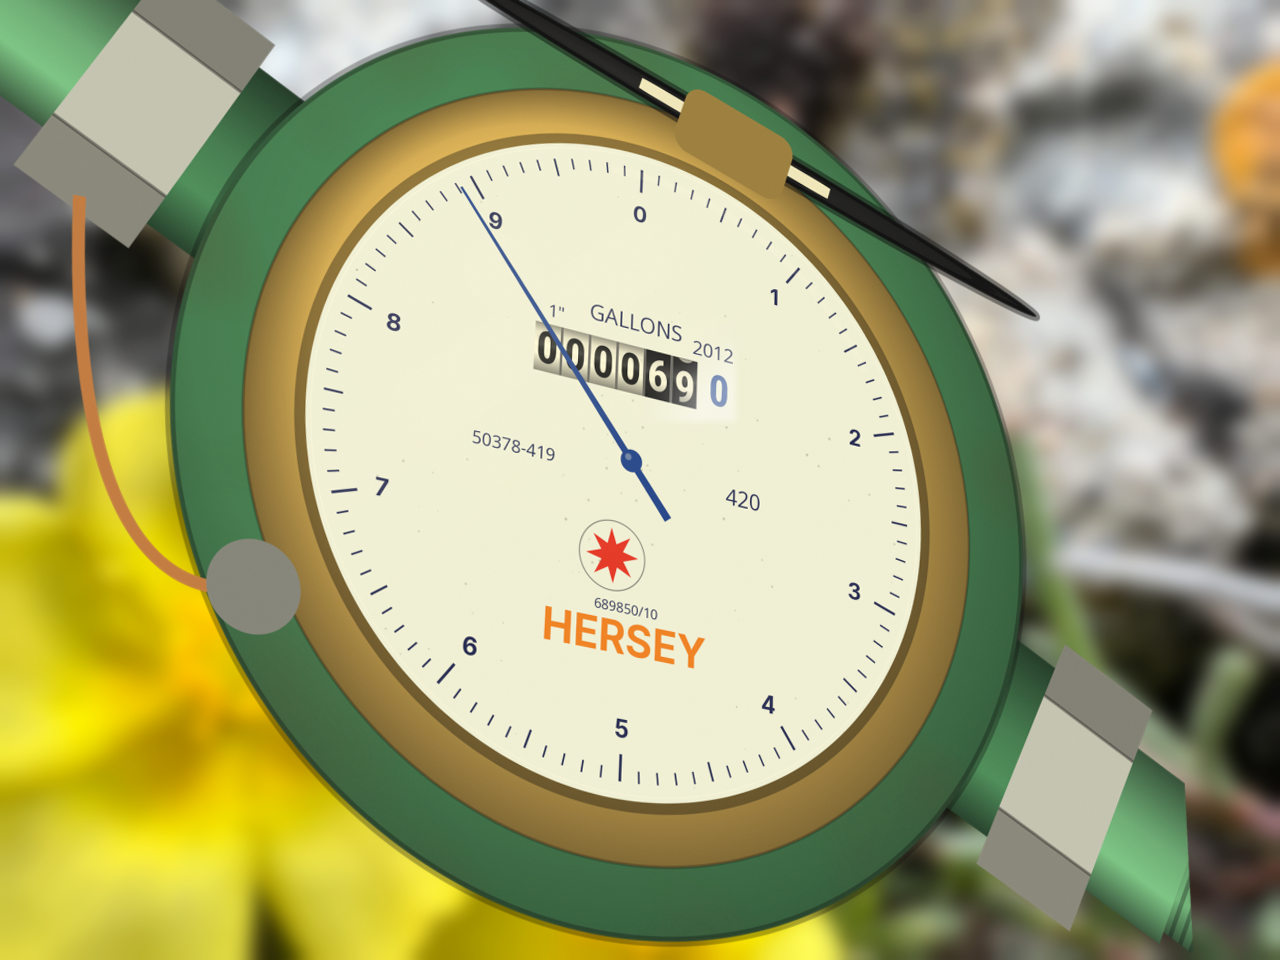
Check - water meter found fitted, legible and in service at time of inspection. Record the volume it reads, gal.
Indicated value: 688.9 gal
